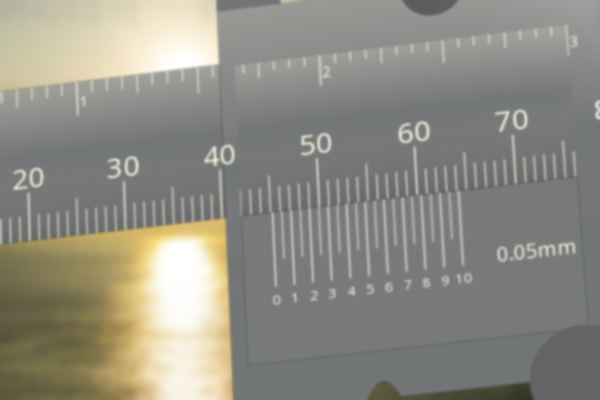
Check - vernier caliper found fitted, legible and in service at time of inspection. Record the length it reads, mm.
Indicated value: 45.2 mm
